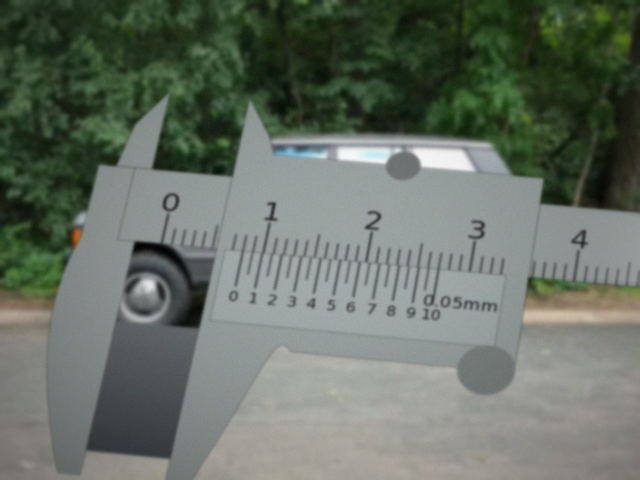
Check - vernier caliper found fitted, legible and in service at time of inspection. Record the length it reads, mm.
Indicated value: 8.0 mm
